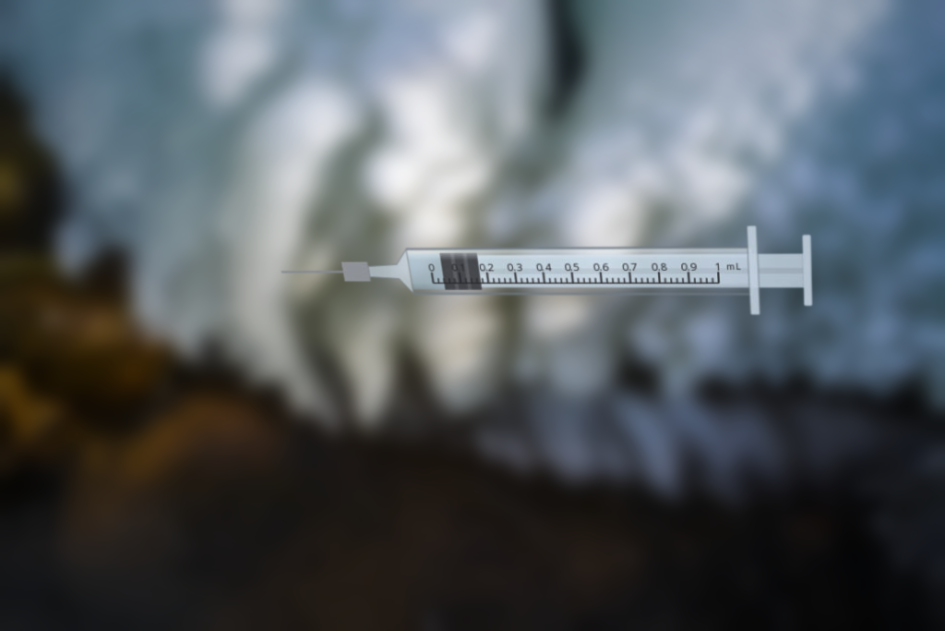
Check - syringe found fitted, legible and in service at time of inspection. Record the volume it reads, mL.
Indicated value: 0.04 mL
